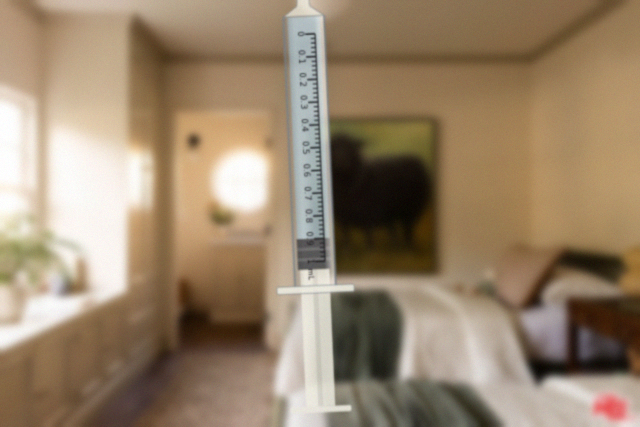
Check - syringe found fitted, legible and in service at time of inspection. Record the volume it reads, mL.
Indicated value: 0.9 mL
